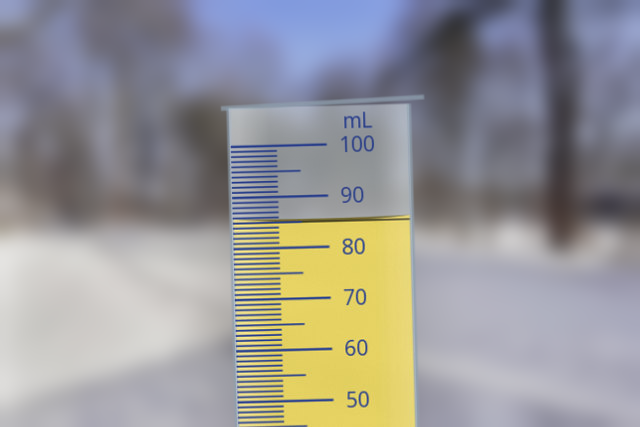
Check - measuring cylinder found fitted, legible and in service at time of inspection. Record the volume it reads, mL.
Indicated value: 85 mL
